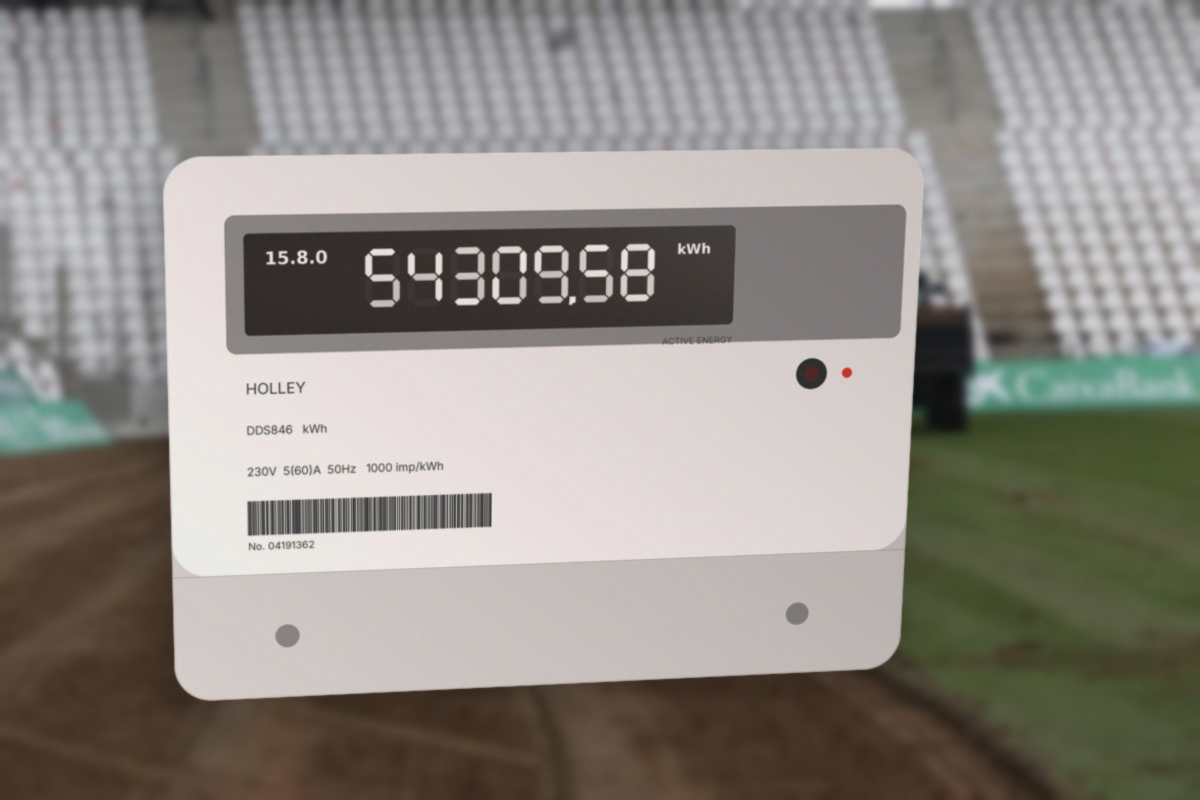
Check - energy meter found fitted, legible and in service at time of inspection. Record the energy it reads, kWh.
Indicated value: 54309.58 kWh
